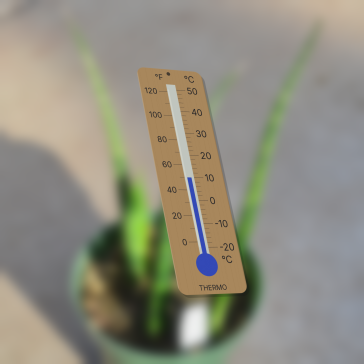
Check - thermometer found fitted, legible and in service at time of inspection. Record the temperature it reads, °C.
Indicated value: 10 °C
